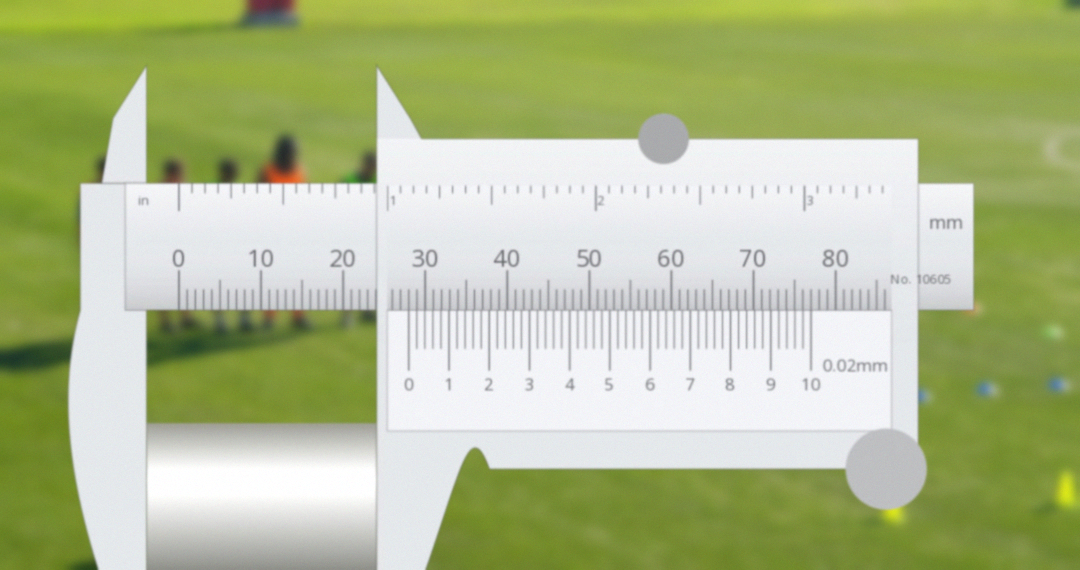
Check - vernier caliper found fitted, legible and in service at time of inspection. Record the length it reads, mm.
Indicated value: 28.0 mm
